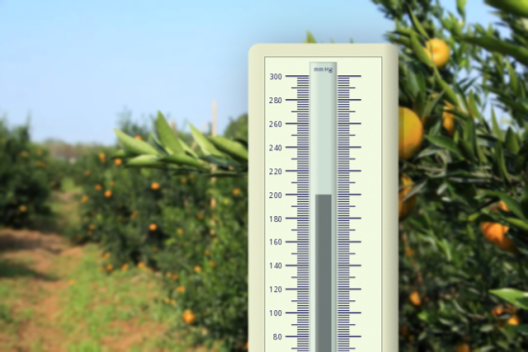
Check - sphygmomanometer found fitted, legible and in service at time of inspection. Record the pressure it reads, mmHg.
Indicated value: 200 mmHg
